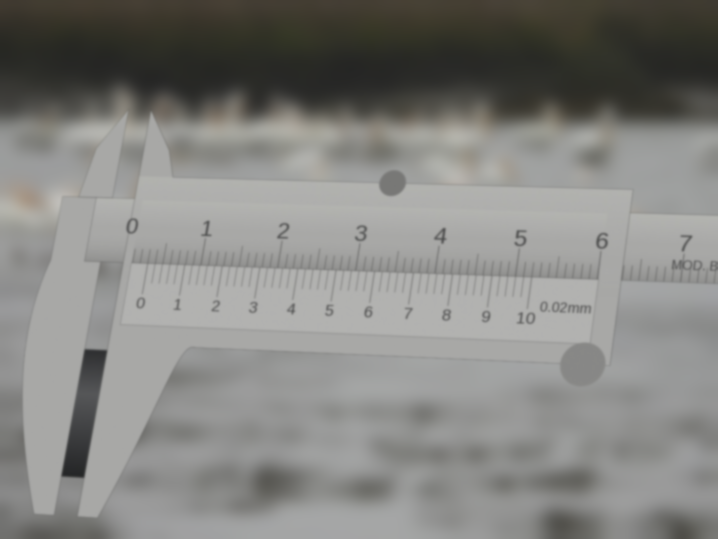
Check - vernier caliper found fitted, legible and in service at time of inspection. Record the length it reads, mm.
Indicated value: 3.0 mm
